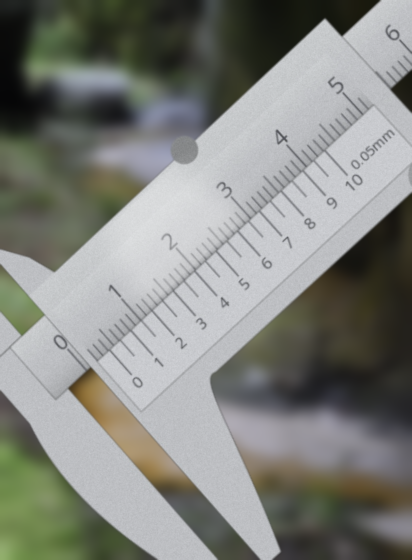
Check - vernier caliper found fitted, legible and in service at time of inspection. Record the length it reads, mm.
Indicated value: 4.2 mm
